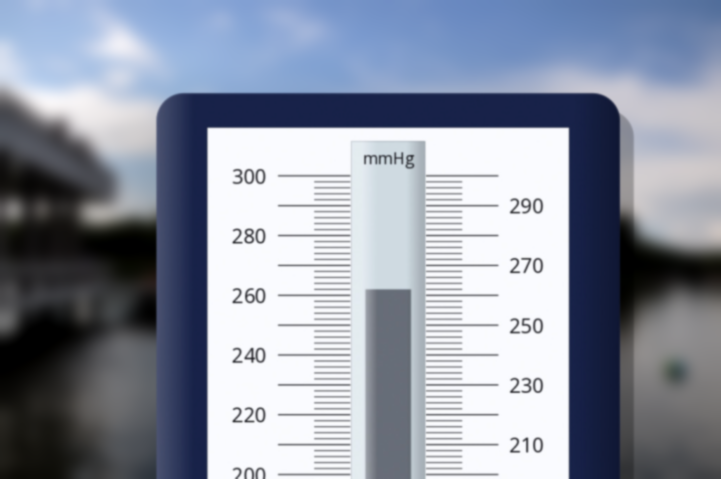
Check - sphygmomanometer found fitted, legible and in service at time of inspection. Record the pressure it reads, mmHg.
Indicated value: 262 mmHg
